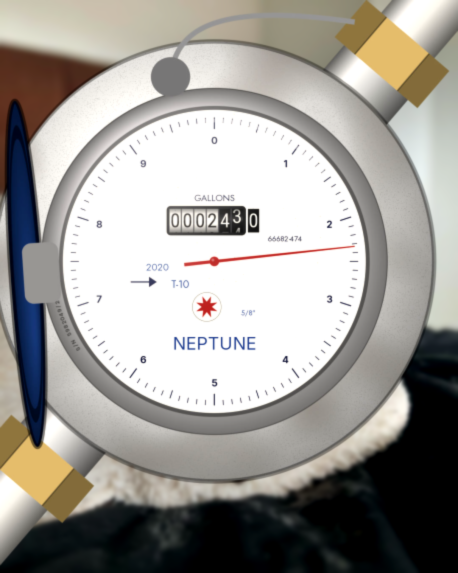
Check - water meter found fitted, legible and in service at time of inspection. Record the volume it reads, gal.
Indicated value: 2432.3 gal
